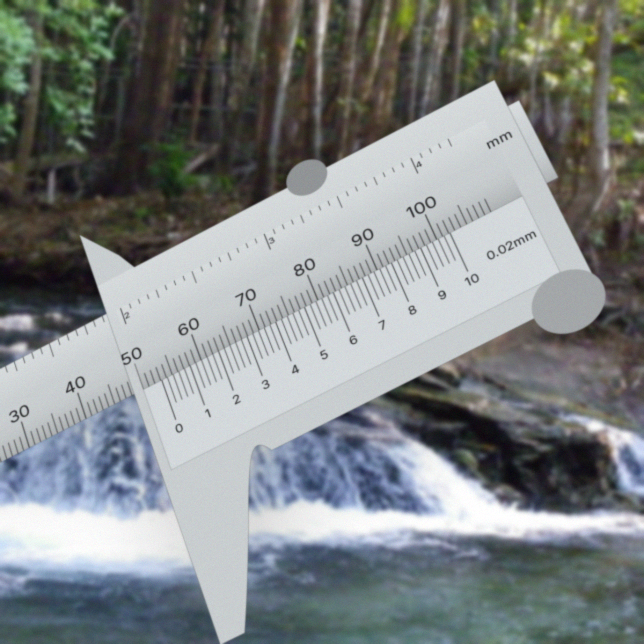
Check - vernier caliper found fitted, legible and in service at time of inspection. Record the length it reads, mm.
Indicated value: 53.2 mm
